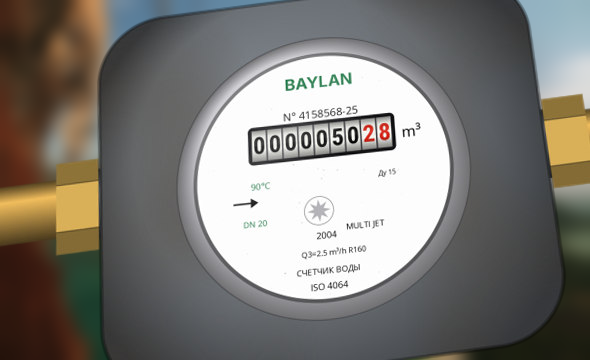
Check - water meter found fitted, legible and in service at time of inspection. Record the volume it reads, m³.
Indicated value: 50.28 m³
